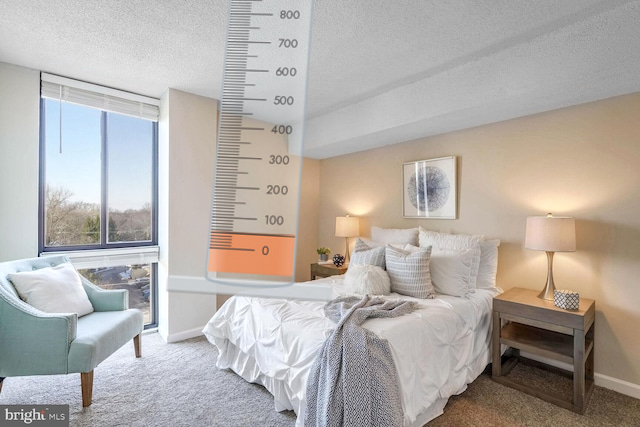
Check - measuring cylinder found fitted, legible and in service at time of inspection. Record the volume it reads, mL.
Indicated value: 50 mL
